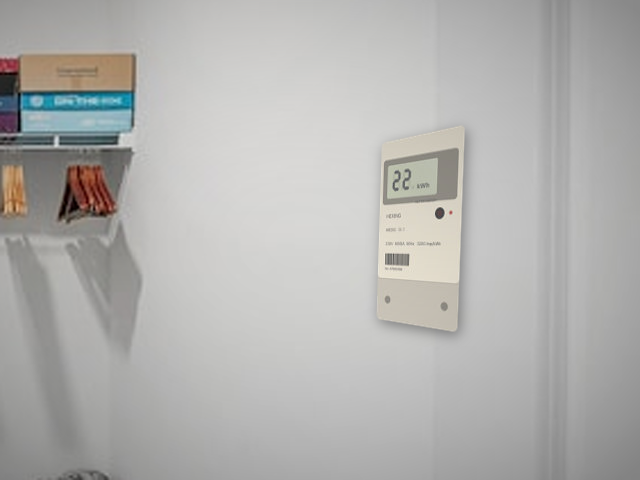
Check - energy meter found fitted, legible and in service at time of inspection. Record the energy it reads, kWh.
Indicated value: 22 kWh
